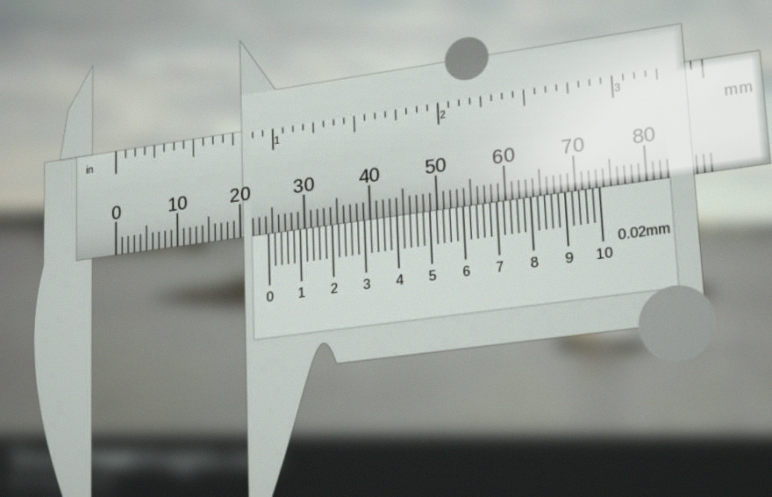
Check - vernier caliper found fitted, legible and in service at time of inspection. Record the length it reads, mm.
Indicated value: 24.4 mm
